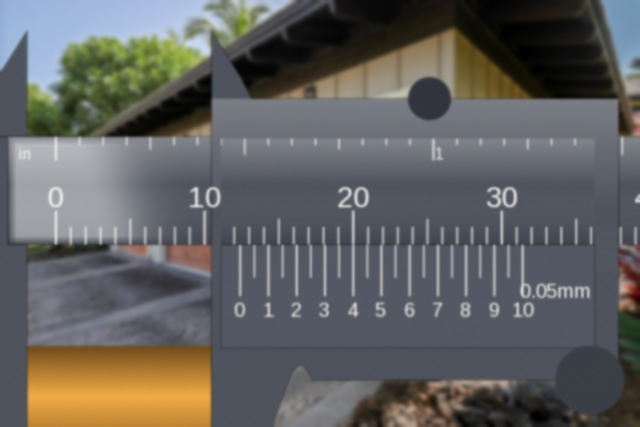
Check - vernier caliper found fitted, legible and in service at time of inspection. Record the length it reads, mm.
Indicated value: 12.4 mm
